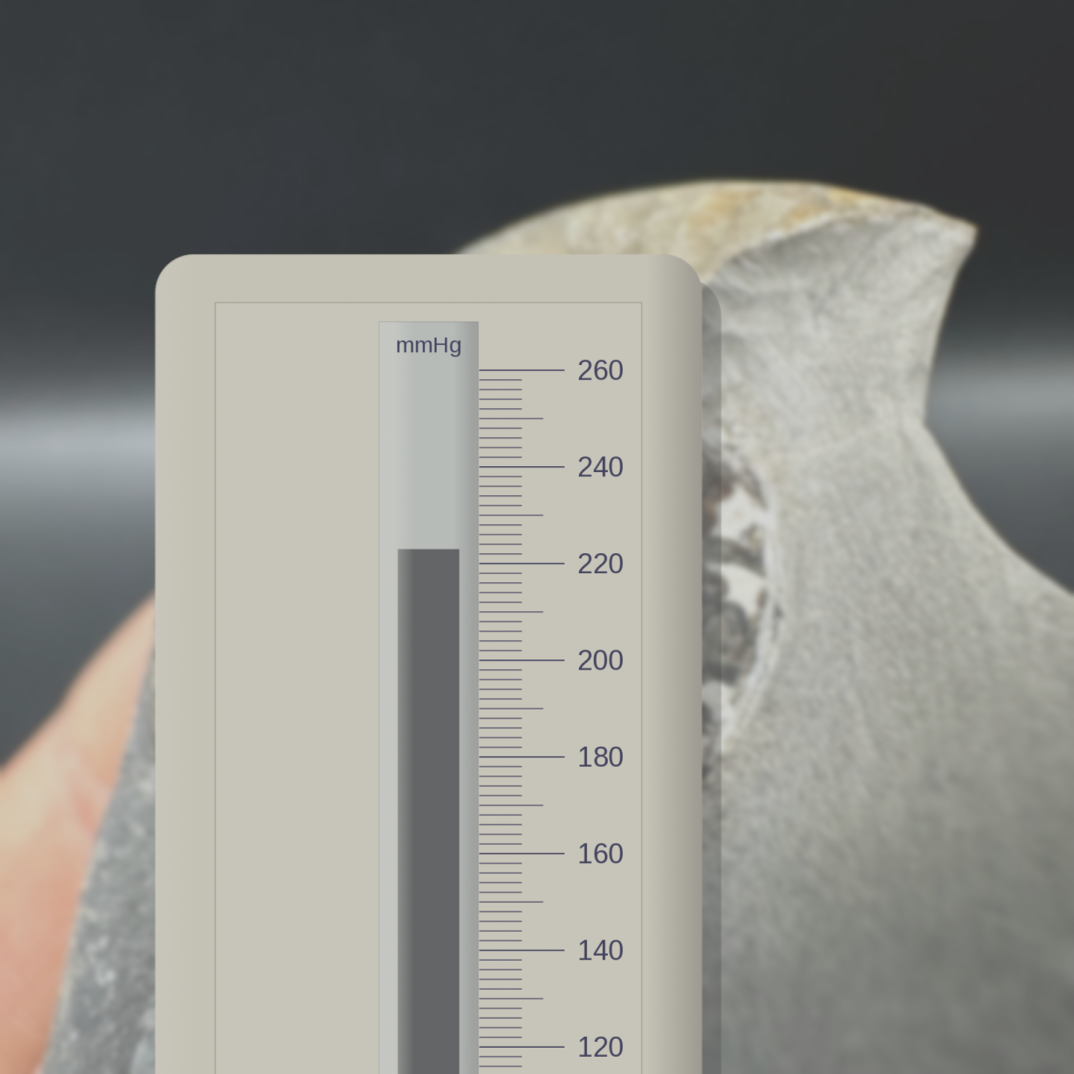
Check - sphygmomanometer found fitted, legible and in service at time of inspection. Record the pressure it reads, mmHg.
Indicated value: 223 mmHg
